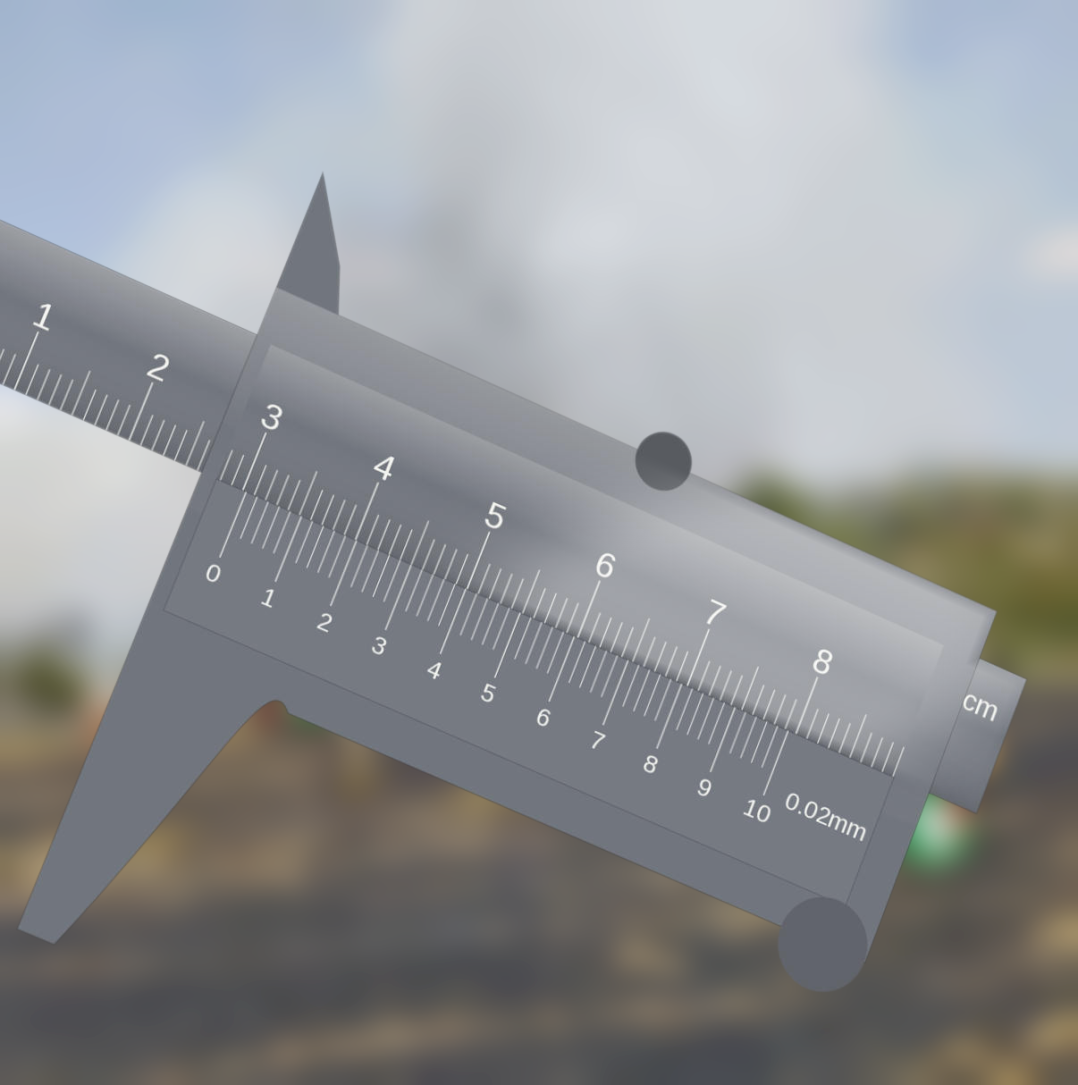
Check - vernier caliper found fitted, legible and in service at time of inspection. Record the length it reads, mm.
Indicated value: 30.3 mm
